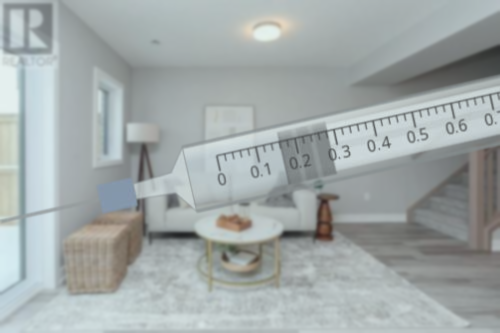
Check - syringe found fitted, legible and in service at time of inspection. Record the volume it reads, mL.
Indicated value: 0.16 mL
